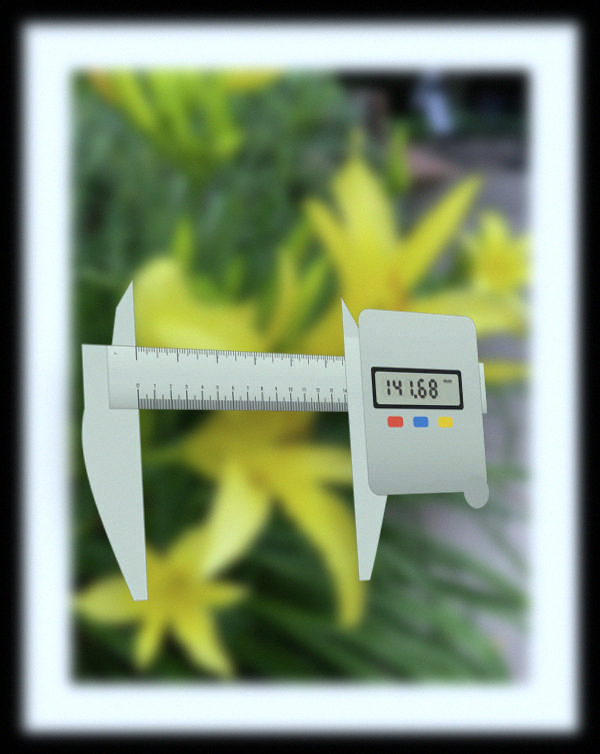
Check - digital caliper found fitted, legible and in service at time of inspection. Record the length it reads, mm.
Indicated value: 141.68 mm
